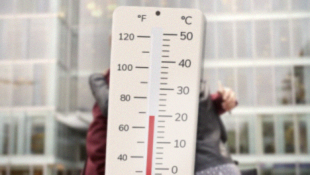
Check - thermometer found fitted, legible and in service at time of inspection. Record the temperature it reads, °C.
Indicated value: 20 °C
